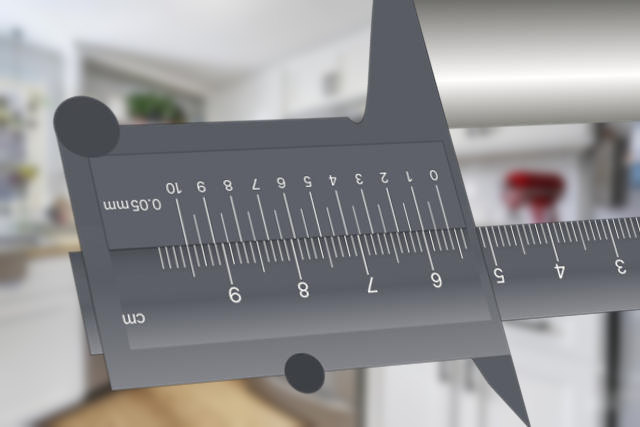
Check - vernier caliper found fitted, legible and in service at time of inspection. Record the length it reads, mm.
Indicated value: 56.0 mm
